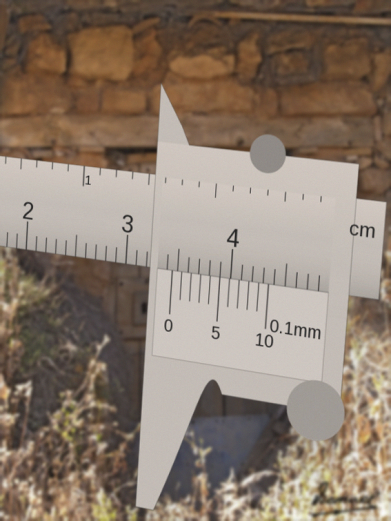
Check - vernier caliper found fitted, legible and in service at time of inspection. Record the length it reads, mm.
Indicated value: 34.5 mm
